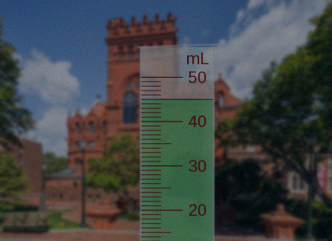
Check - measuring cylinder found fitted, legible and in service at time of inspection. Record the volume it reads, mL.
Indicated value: 45 mL
